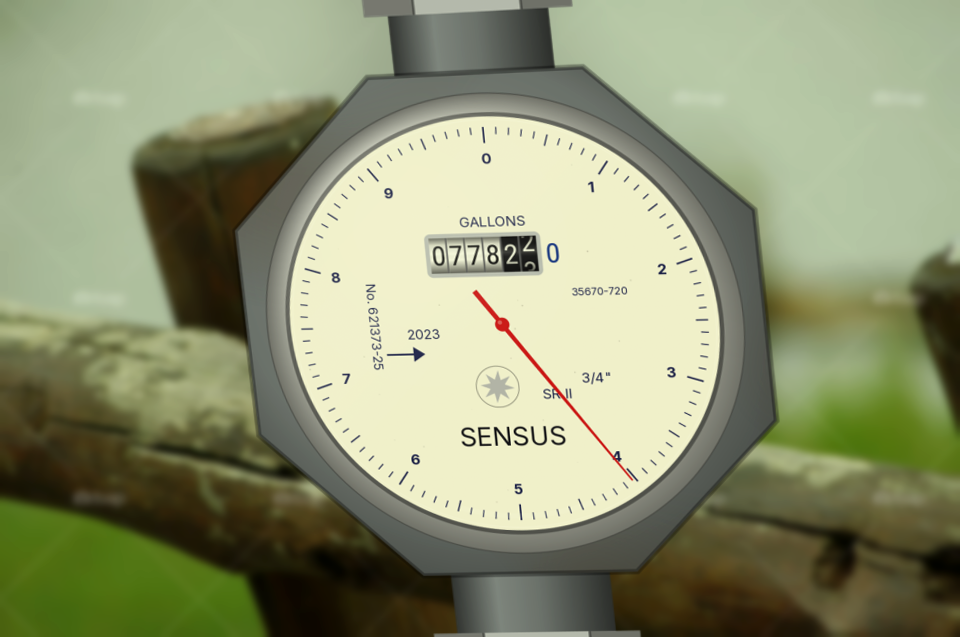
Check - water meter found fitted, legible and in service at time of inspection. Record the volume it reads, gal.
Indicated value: 778224.0 gal
